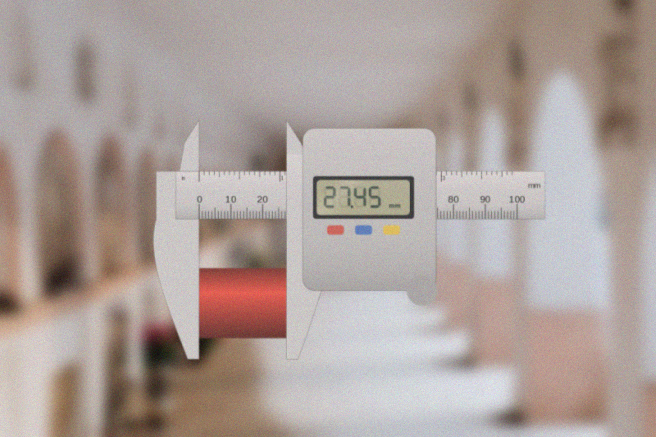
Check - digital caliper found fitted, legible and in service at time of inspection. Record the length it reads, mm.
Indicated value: 27.45 mm
